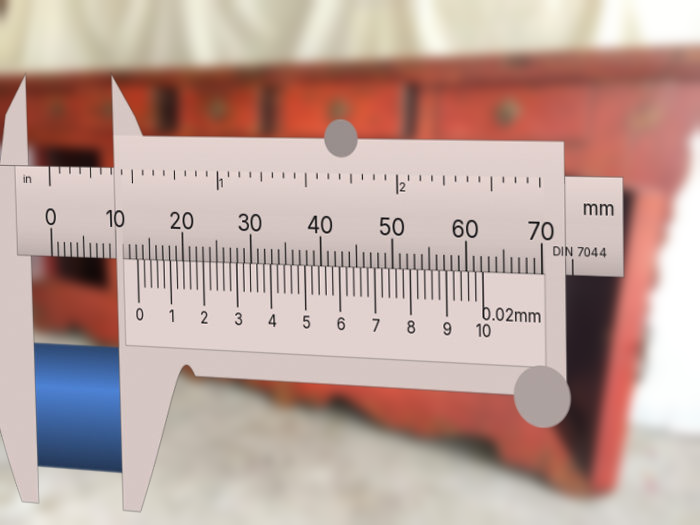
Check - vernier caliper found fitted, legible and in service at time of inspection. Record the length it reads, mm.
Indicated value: 13.2 mm
